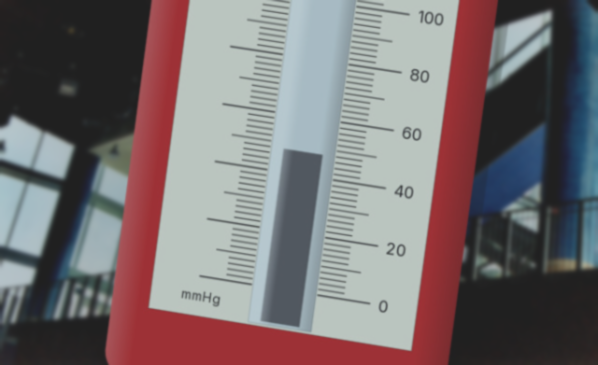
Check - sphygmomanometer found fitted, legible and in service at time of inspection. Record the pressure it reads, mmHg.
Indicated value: 48 mmHg
